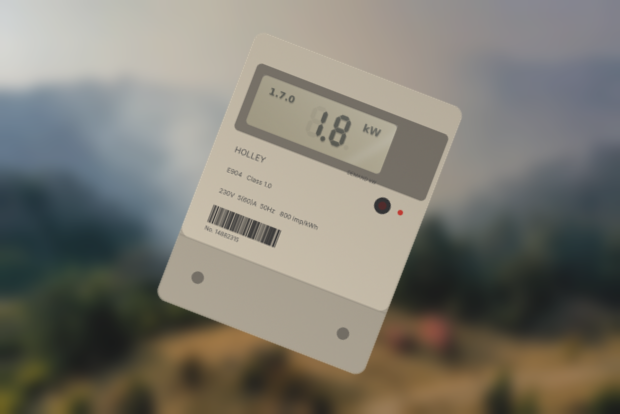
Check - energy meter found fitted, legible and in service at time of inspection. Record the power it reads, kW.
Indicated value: 1.8 kW
